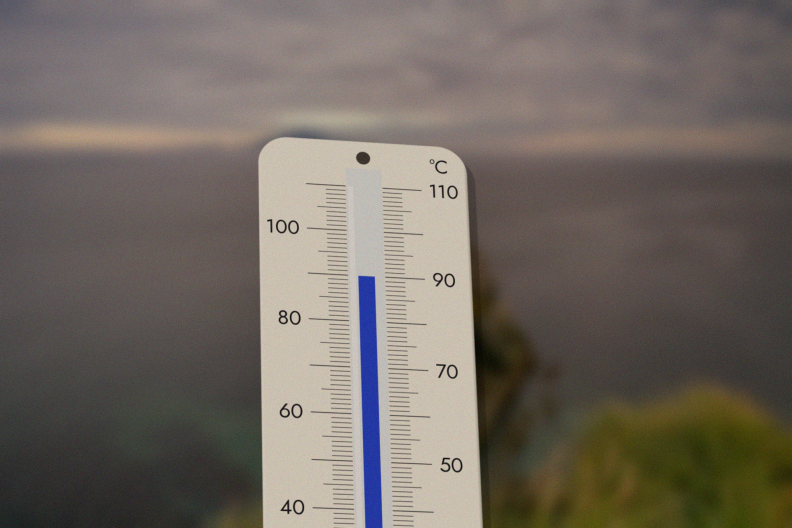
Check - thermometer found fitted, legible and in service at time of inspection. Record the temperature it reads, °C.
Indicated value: 90 °C
